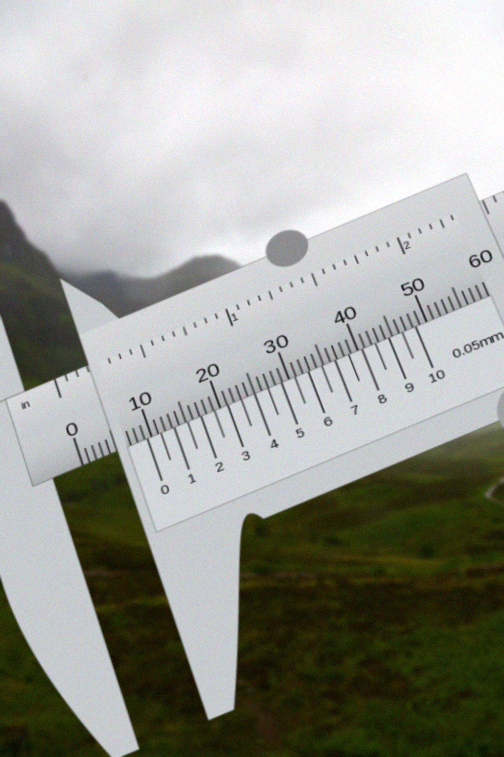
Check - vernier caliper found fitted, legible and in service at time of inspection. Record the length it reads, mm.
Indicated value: 9.4 mm
